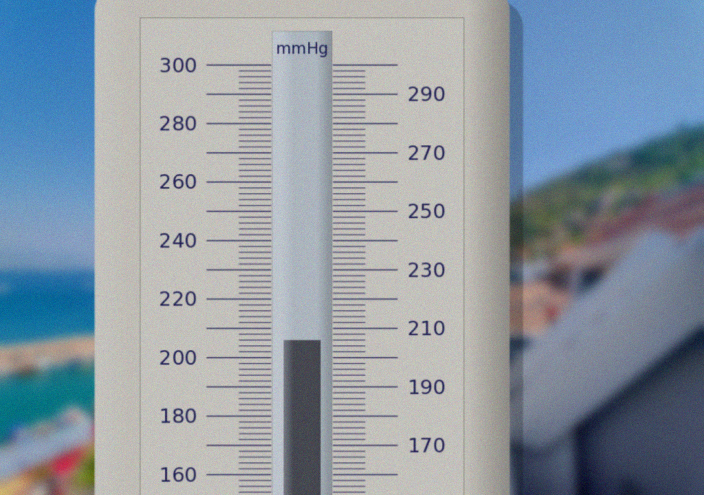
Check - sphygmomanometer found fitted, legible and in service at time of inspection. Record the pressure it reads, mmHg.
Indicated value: 206 mmHg
